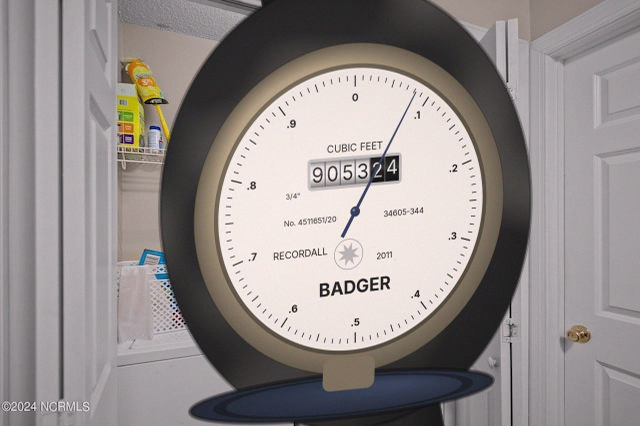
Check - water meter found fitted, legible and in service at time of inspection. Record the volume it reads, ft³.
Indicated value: 905324.08 ft³
